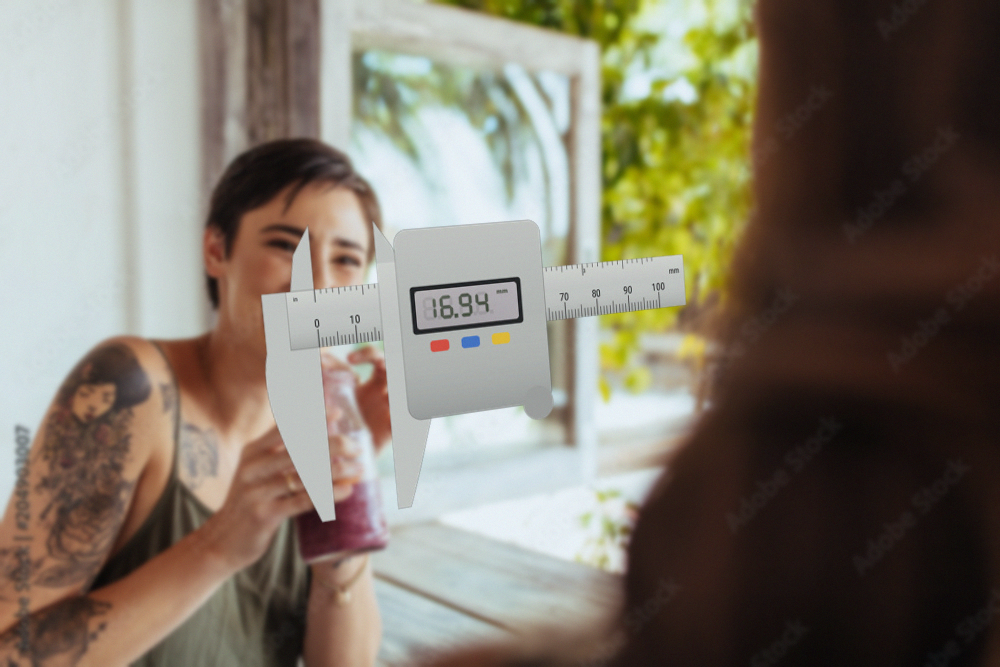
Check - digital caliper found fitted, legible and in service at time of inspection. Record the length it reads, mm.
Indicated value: 16.94 mm
